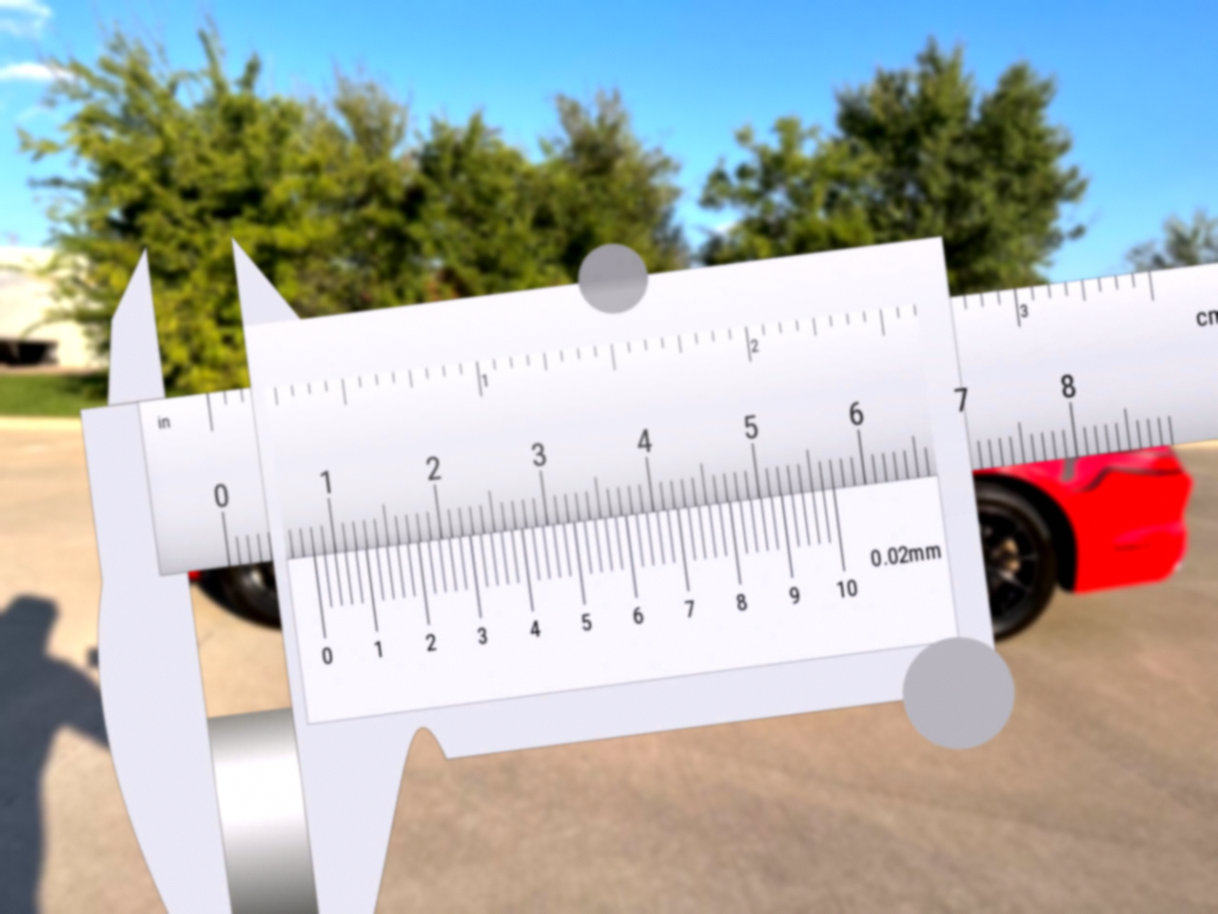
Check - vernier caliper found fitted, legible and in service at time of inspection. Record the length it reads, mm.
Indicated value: 8.0 mm
